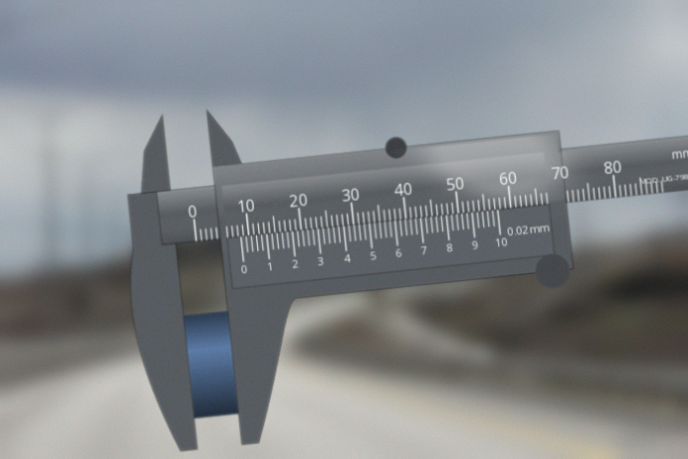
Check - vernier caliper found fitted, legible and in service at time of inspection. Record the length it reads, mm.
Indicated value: 8.5 mm
